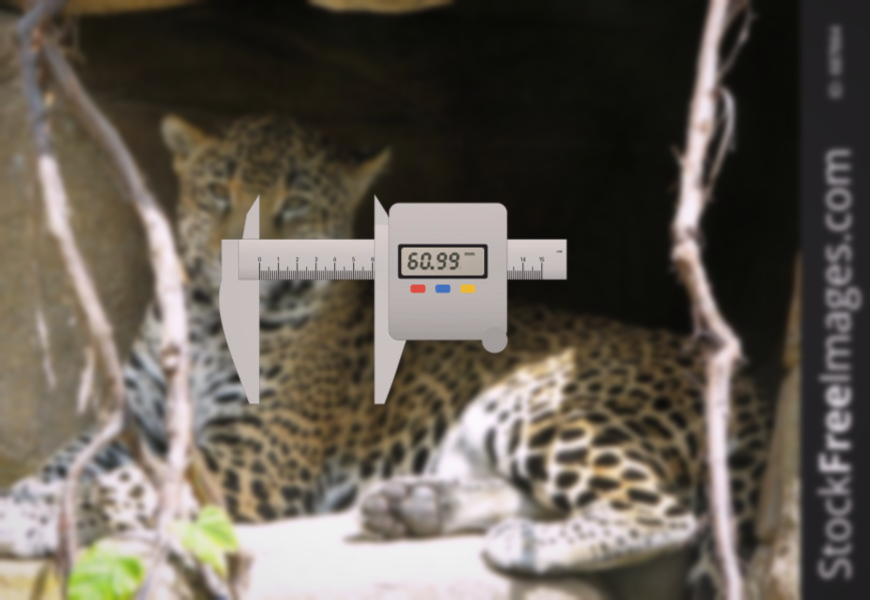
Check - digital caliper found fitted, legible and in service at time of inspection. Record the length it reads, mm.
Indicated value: 60.99 mm
